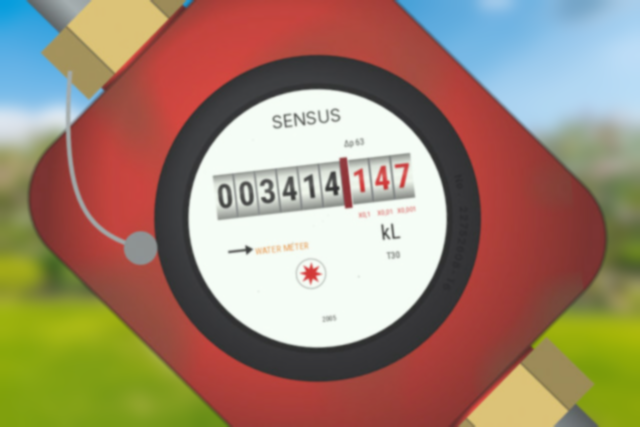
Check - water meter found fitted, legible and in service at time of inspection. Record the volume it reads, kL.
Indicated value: 3414.147 kL
